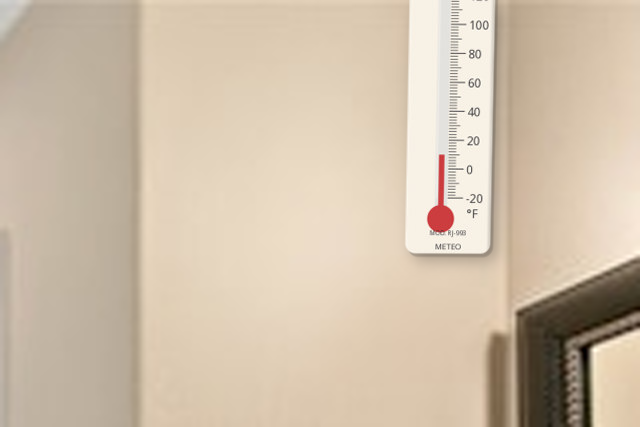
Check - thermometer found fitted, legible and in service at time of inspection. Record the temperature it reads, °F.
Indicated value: 10 °F
